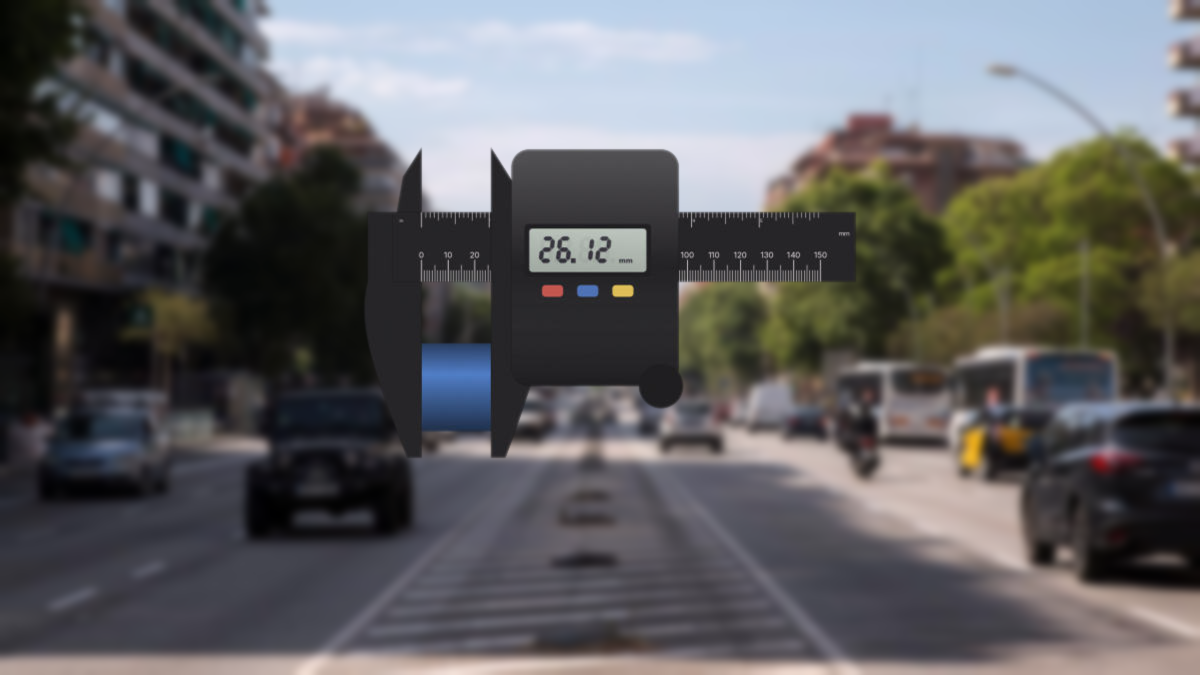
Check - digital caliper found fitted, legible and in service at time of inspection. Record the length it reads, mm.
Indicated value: 26.12 mm
